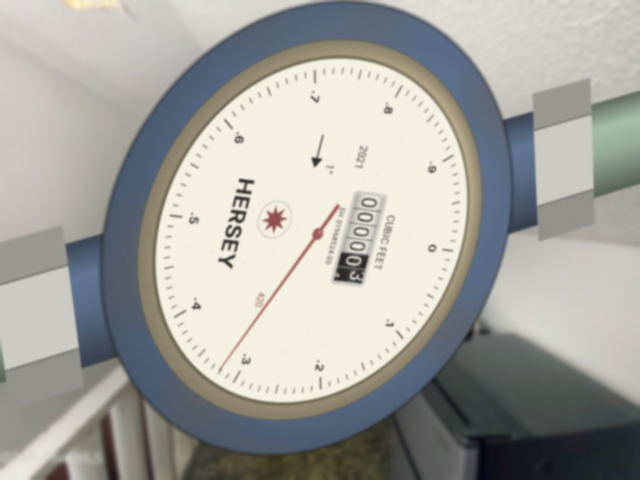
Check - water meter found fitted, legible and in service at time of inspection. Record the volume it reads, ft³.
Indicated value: 3.32 ft³
